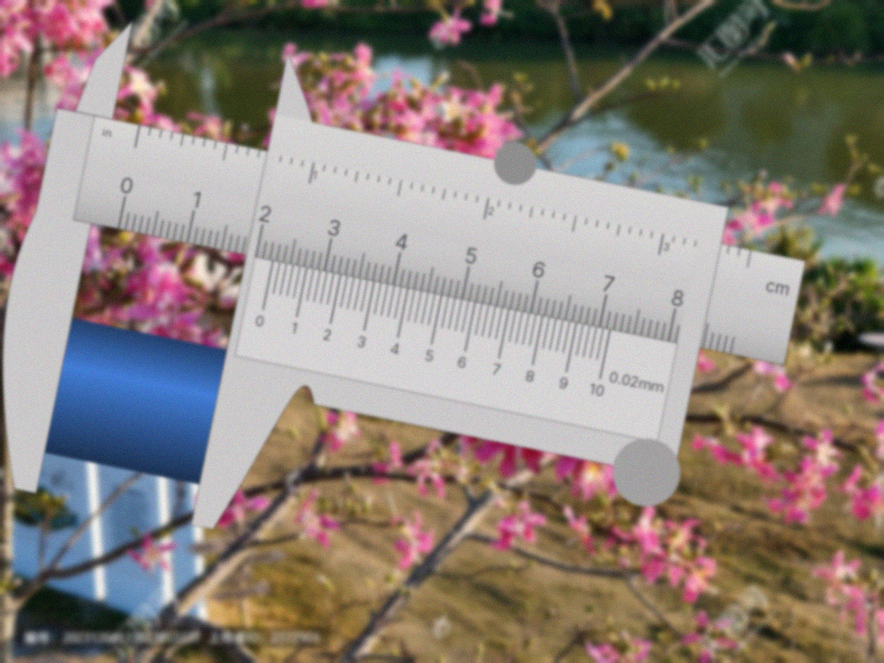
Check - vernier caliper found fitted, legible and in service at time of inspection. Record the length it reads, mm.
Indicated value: 22.5 mm
